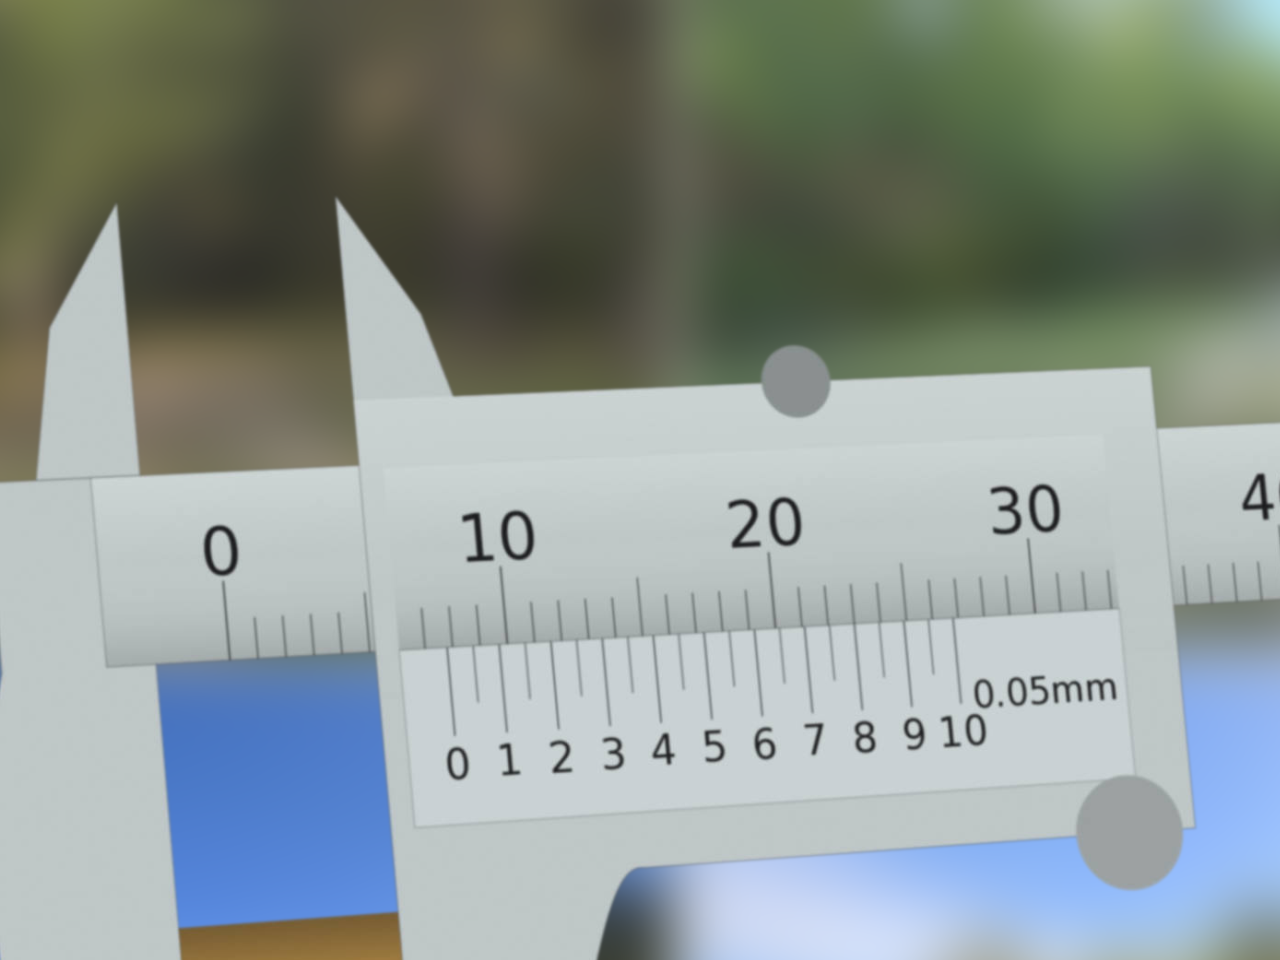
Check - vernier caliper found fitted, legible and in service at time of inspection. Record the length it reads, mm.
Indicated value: 7.8 mm
